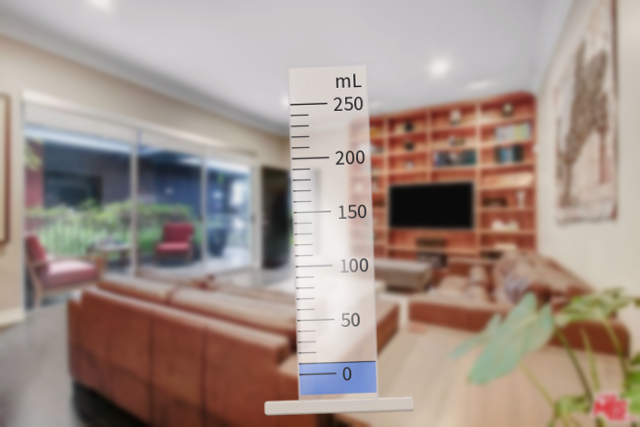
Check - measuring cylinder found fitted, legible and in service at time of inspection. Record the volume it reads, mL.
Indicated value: 10 mL
